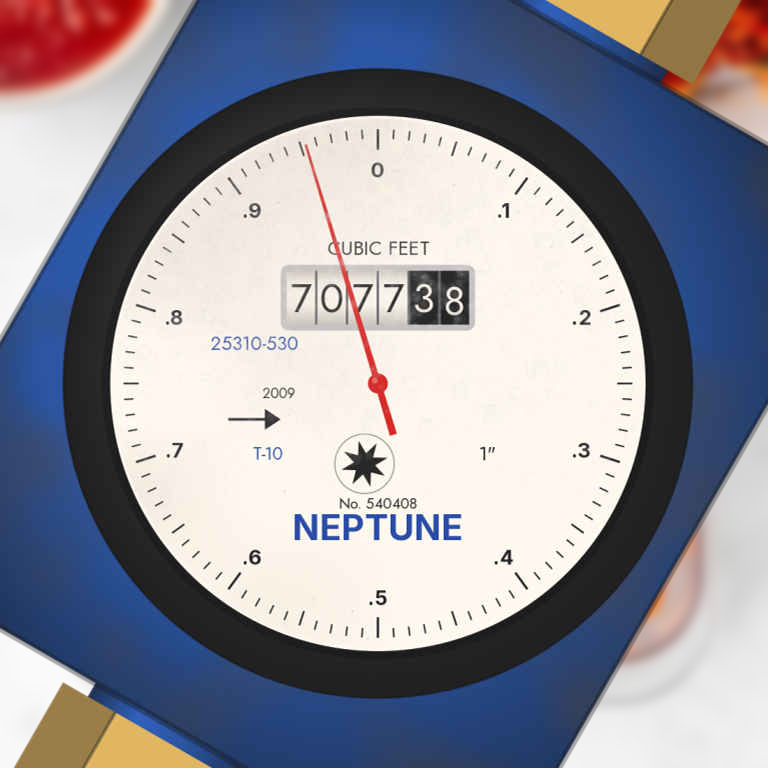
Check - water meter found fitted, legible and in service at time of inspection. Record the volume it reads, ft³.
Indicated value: 707737.95 ft³
